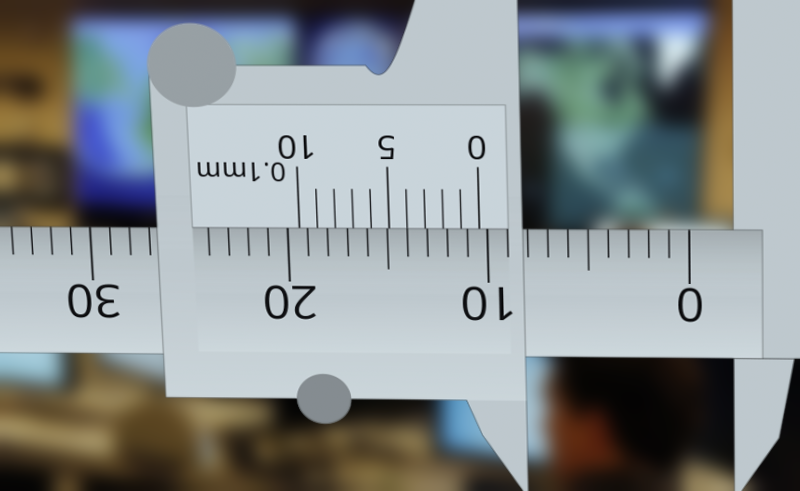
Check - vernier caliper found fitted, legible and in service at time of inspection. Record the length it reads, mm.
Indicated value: 10.4 mm
